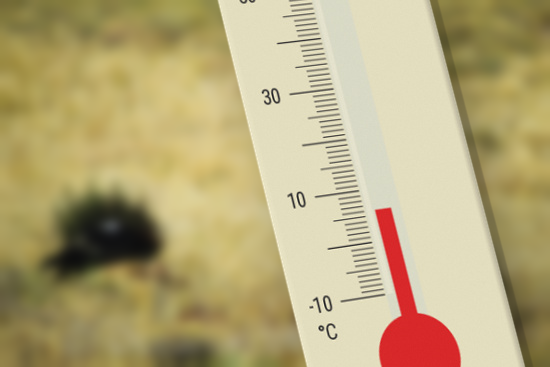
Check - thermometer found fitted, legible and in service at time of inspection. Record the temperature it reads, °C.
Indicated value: 6 °C
